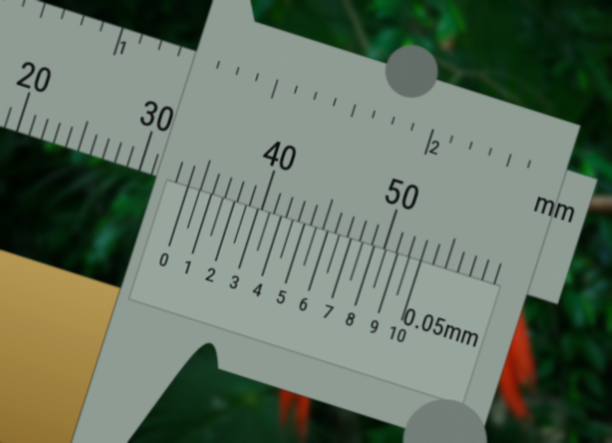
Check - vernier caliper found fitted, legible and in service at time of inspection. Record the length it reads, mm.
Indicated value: 34.0 mm
